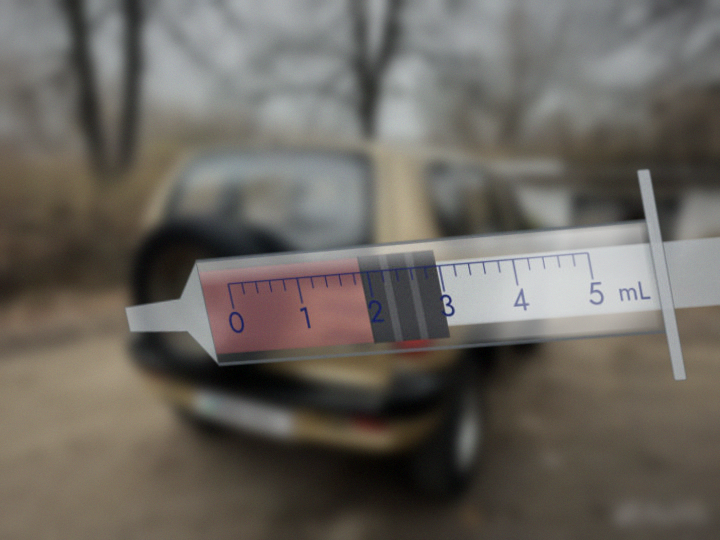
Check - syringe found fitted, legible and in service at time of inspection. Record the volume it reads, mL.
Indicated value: 1.9 mL
